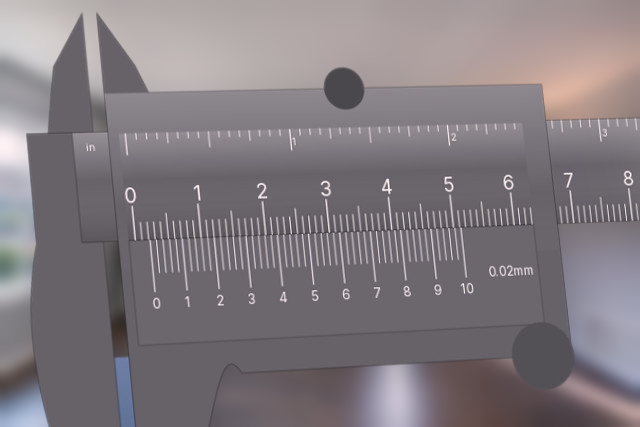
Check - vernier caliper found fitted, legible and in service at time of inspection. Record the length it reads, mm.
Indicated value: 2.2 mm
